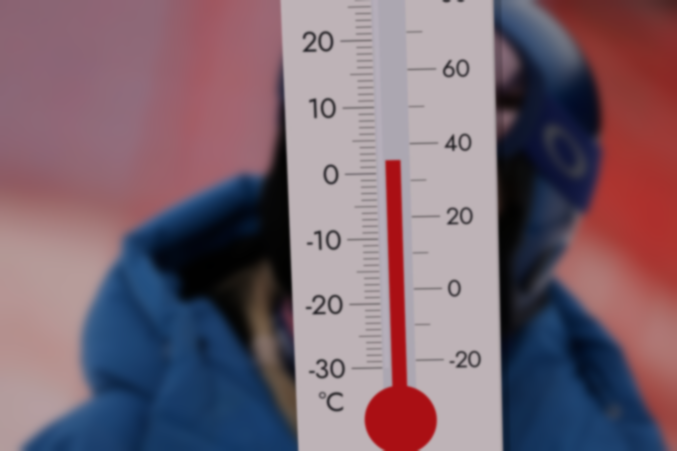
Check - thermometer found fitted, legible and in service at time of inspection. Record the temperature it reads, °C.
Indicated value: 2 °C
